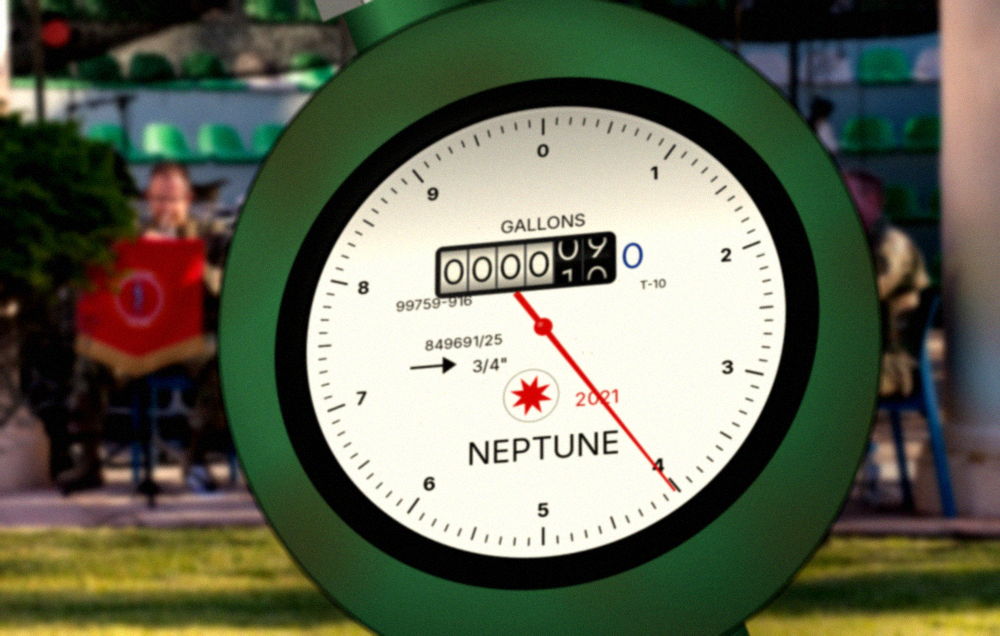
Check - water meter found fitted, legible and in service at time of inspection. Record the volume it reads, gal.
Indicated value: 94.0 gal
